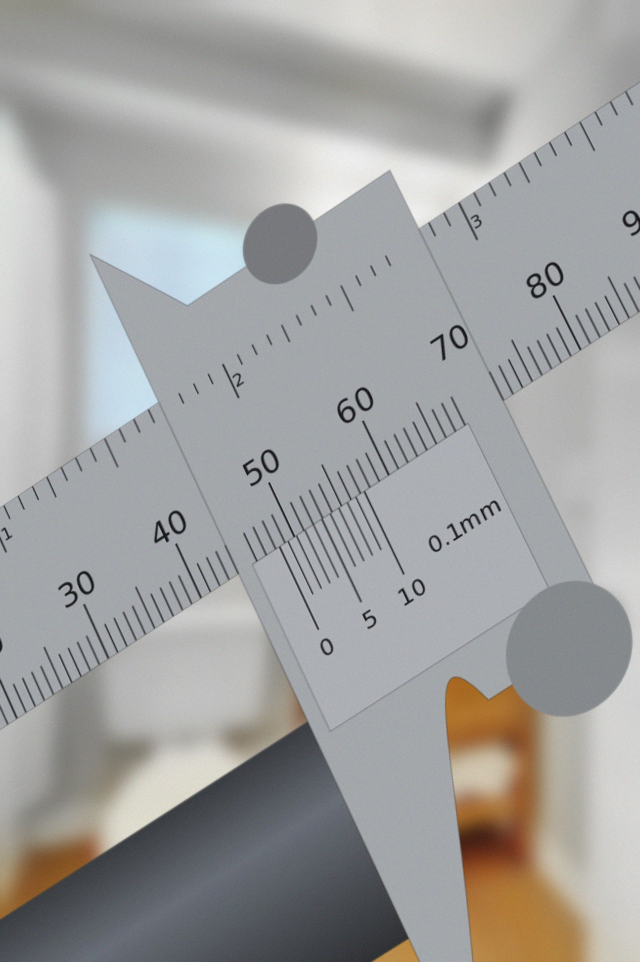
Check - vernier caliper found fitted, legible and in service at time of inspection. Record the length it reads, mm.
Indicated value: 48.4 mm
